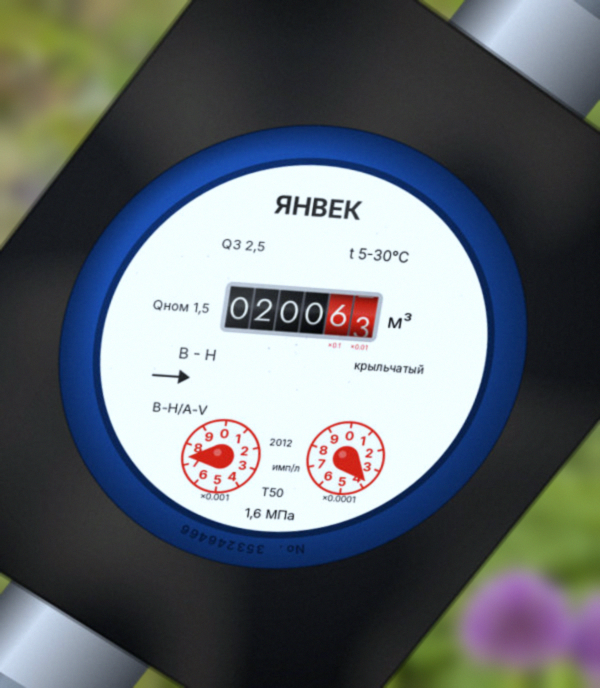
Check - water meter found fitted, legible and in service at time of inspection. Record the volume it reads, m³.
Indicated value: 200.6273 m³
